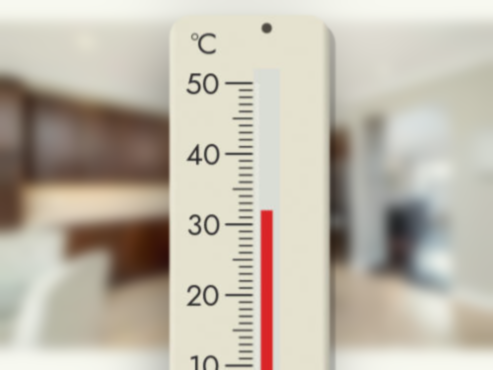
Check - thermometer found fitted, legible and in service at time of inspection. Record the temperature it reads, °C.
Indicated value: 32 °C
